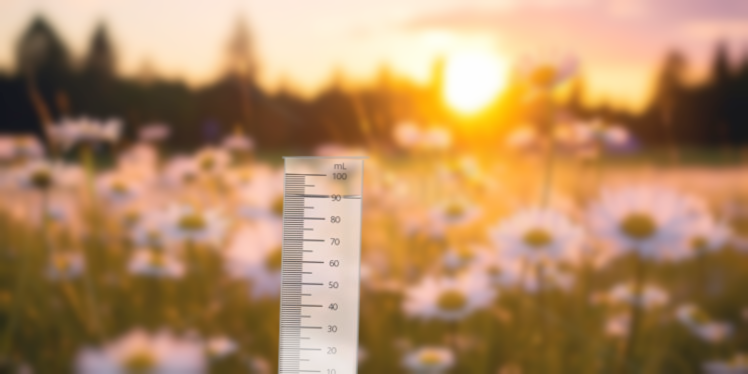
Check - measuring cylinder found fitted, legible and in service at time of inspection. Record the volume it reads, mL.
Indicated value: 90 mL
